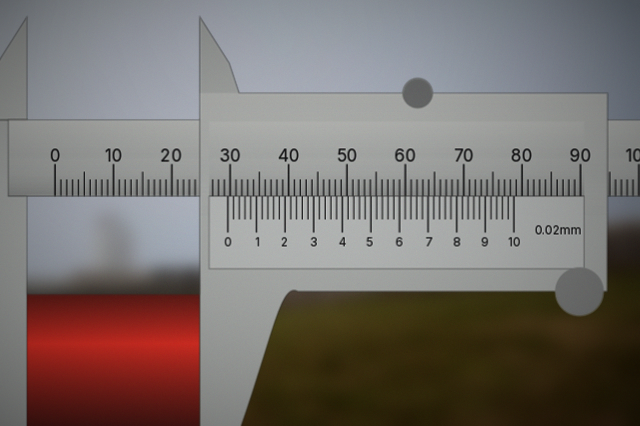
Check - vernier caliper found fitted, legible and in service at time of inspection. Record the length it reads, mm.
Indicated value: 29.6 mm
